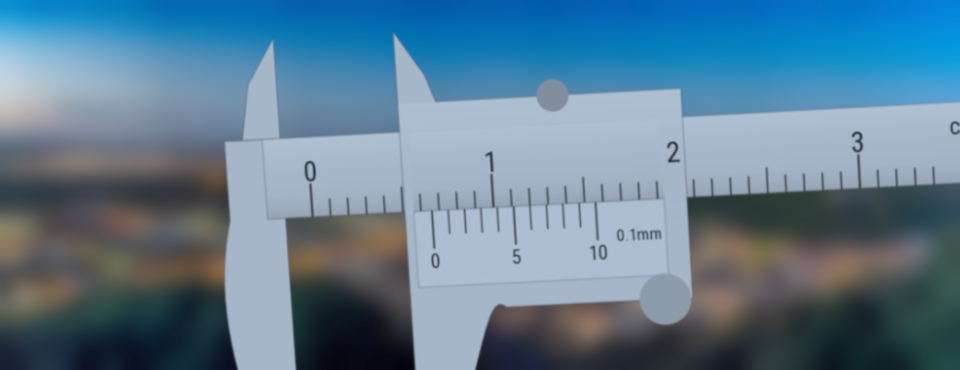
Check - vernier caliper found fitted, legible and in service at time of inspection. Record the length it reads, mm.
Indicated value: 6.6 mm
